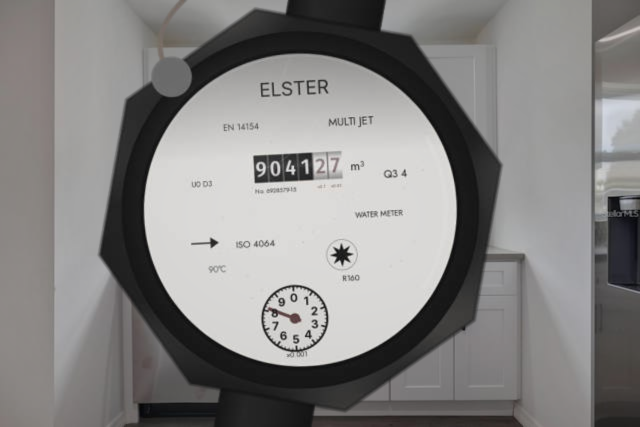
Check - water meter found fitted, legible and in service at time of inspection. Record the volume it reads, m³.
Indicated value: 9041.278 m³
